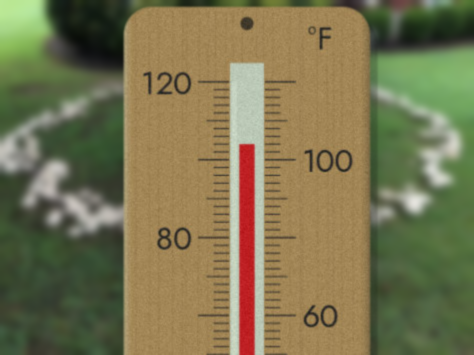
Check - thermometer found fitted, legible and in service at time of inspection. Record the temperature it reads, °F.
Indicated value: 104 °F
